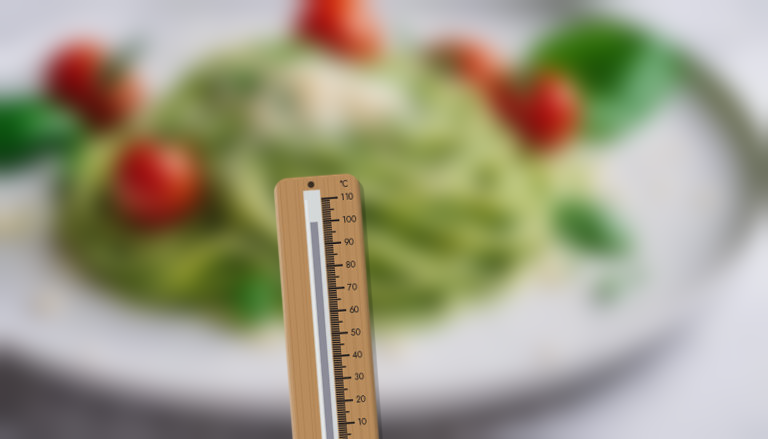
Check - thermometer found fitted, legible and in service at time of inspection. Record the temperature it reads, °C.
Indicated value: 100 °C
